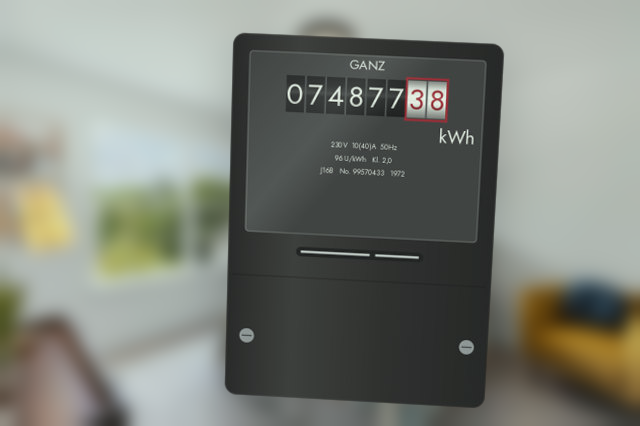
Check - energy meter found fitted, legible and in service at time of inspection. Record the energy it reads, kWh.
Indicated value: 74877.38 kWh
